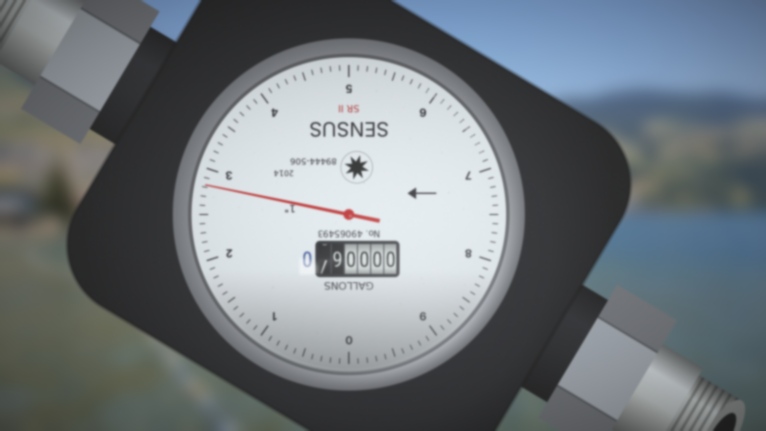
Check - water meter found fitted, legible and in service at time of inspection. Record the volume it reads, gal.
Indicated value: 672.8 gal
